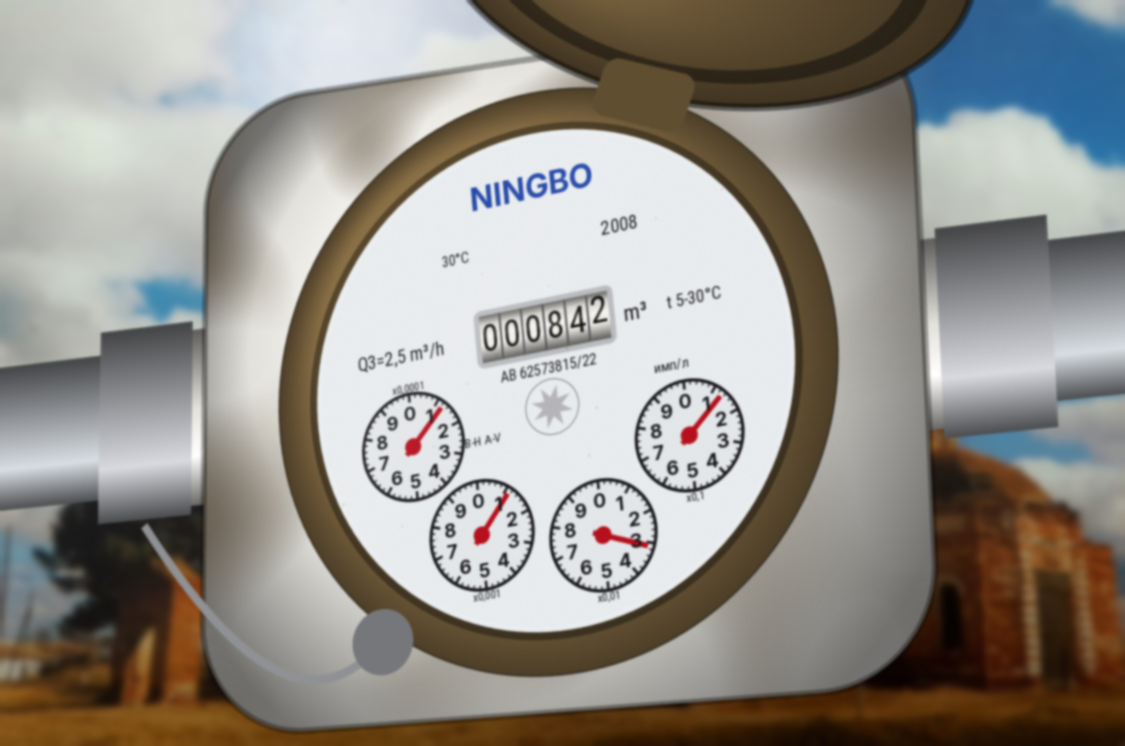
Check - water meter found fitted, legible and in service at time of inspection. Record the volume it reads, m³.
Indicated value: 842.1311 m³
